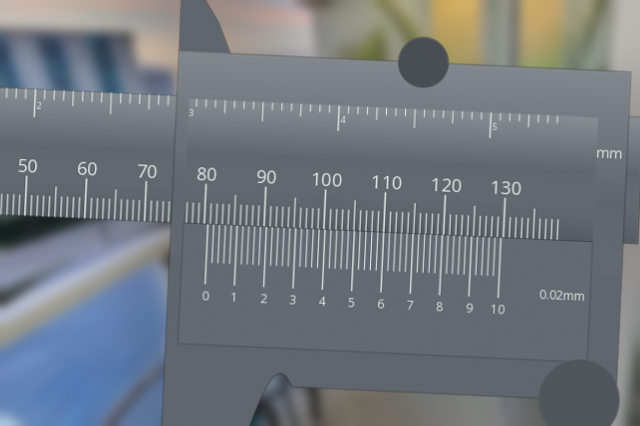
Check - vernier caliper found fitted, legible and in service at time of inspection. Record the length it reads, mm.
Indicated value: 80.6 mm
